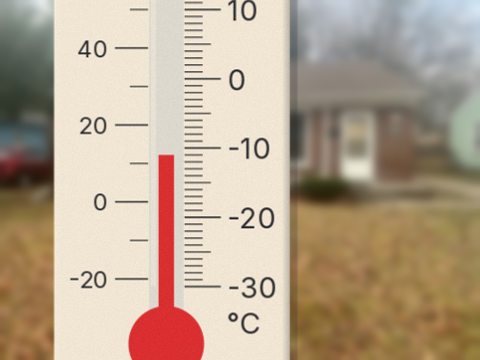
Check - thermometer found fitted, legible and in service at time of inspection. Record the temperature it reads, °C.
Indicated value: -11 °C
